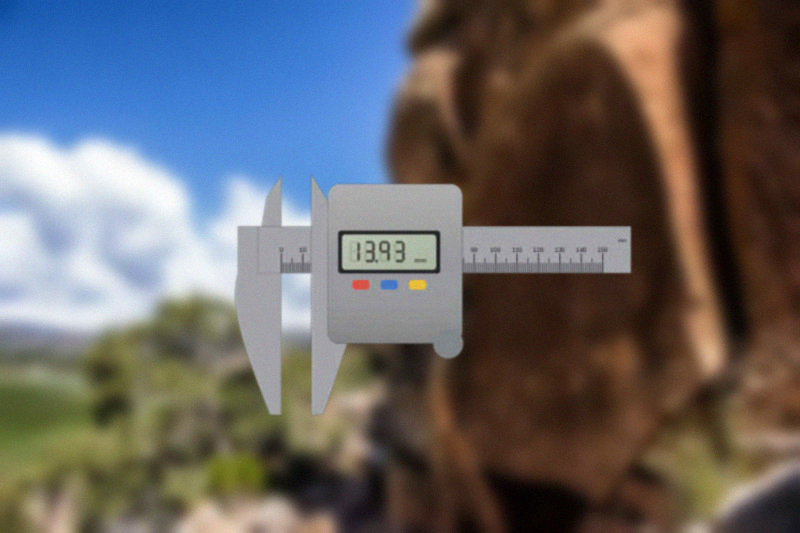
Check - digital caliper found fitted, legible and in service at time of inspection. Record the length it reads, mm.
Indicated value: 13.93 mm
